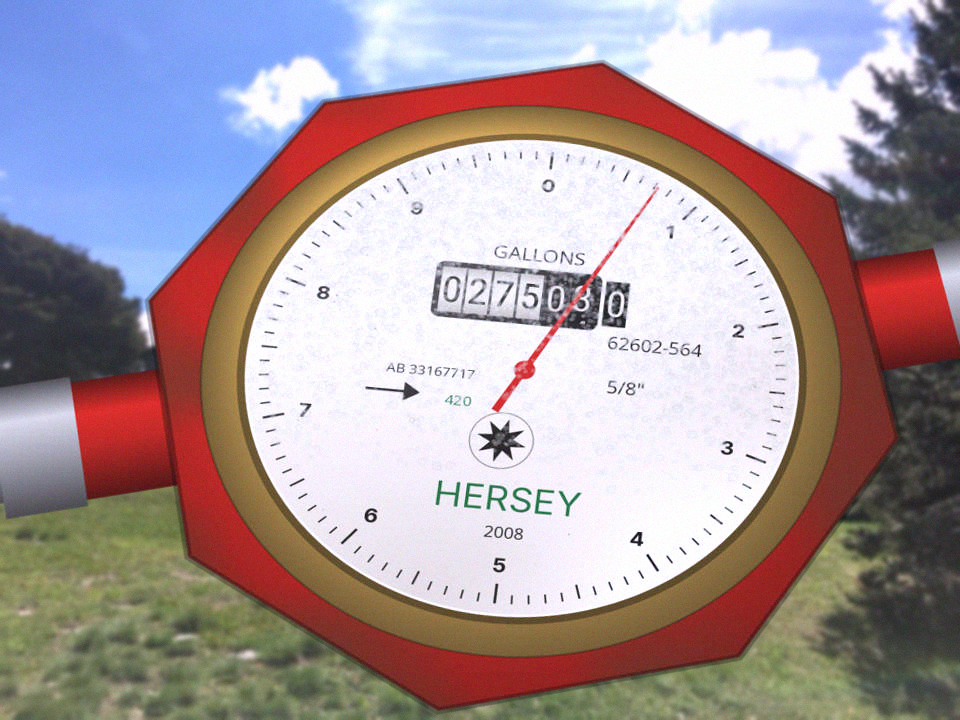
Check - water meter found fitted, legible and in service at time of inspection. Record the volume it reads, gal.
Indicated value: 275030.7 gal
